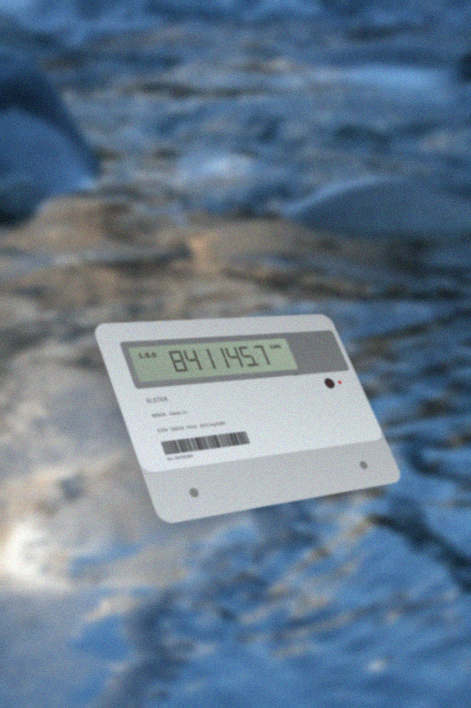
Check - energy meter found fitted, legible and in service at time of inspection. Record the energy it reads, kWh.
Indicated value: 841145.7 kWh
